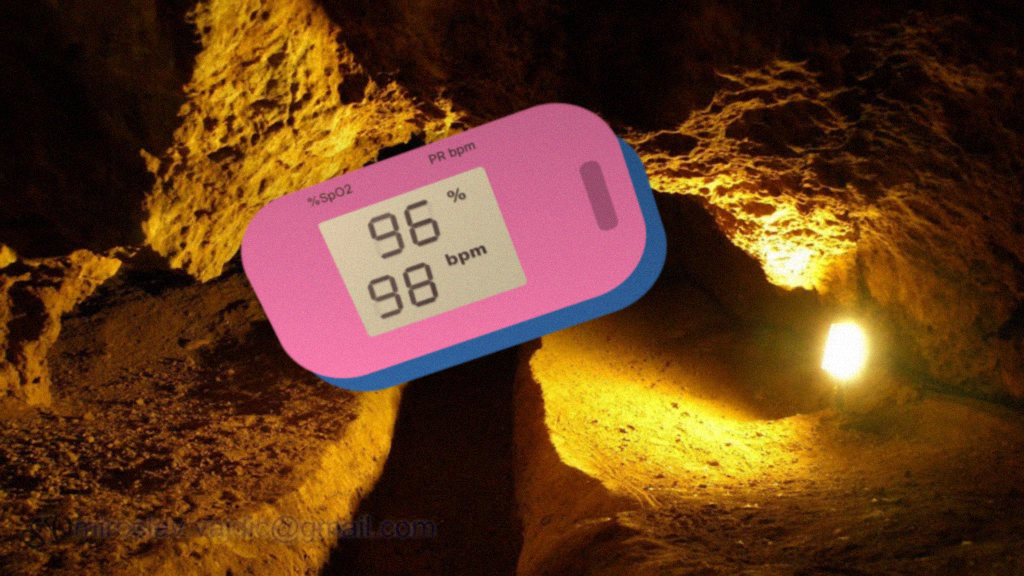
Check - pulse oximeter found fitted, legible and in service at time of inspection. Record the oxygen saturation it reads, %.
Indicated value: 96 %
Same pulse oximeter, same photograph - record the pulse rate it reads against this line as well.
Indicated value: 98 bpm
